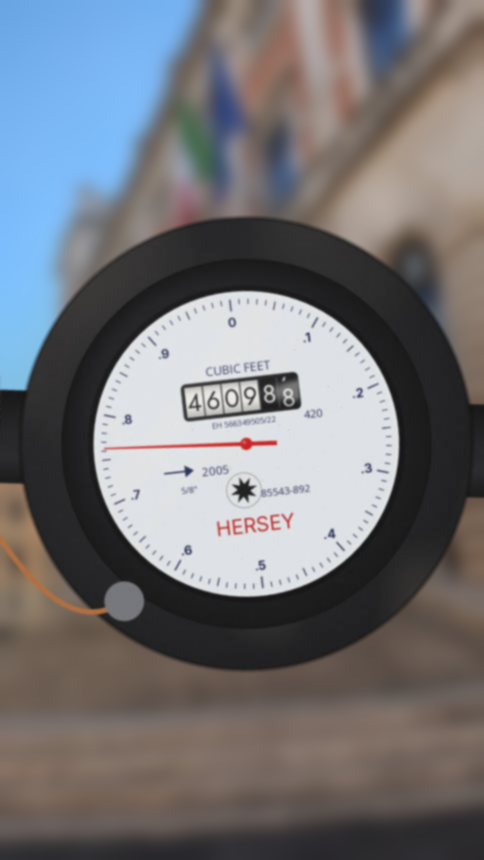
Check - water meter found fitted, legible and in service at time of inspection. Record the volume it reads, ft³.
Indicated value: 460987.76 ft³
